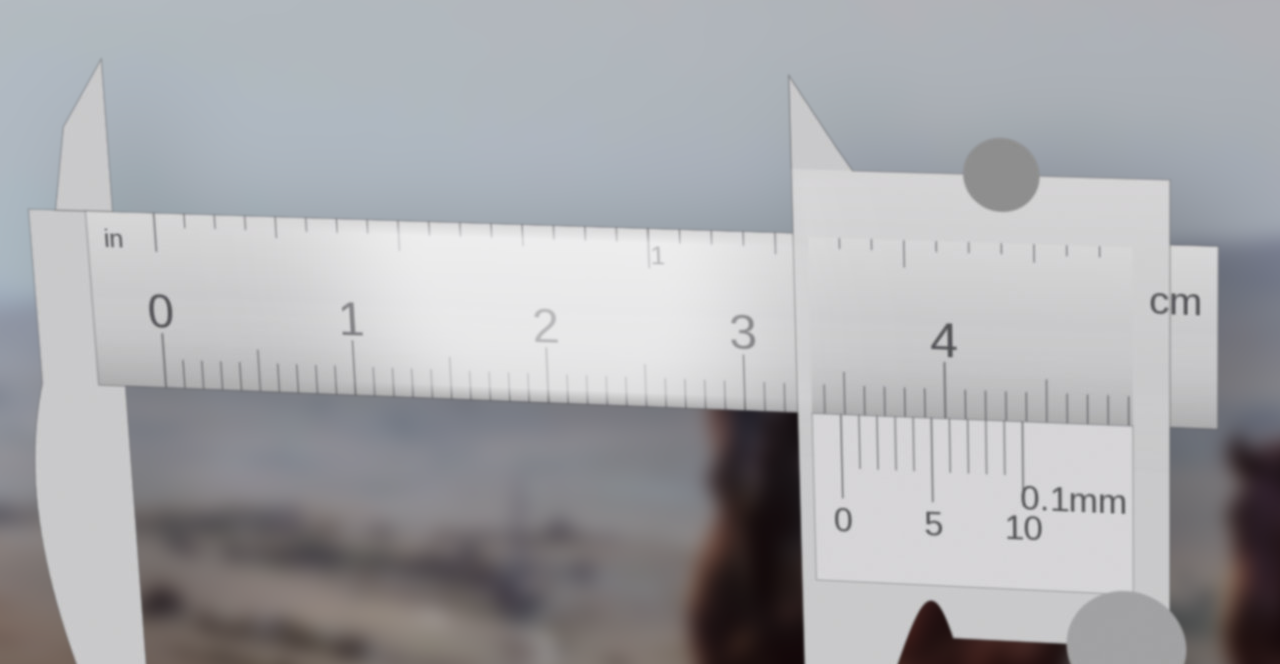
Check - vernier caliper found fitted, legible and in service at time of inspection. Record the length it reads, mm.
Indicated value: 34.8 mm
